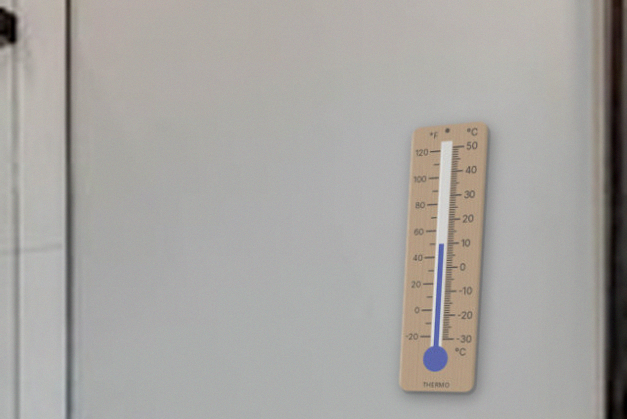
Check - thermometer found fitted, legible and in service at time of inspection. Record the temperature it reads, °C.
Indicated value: 10 °C
